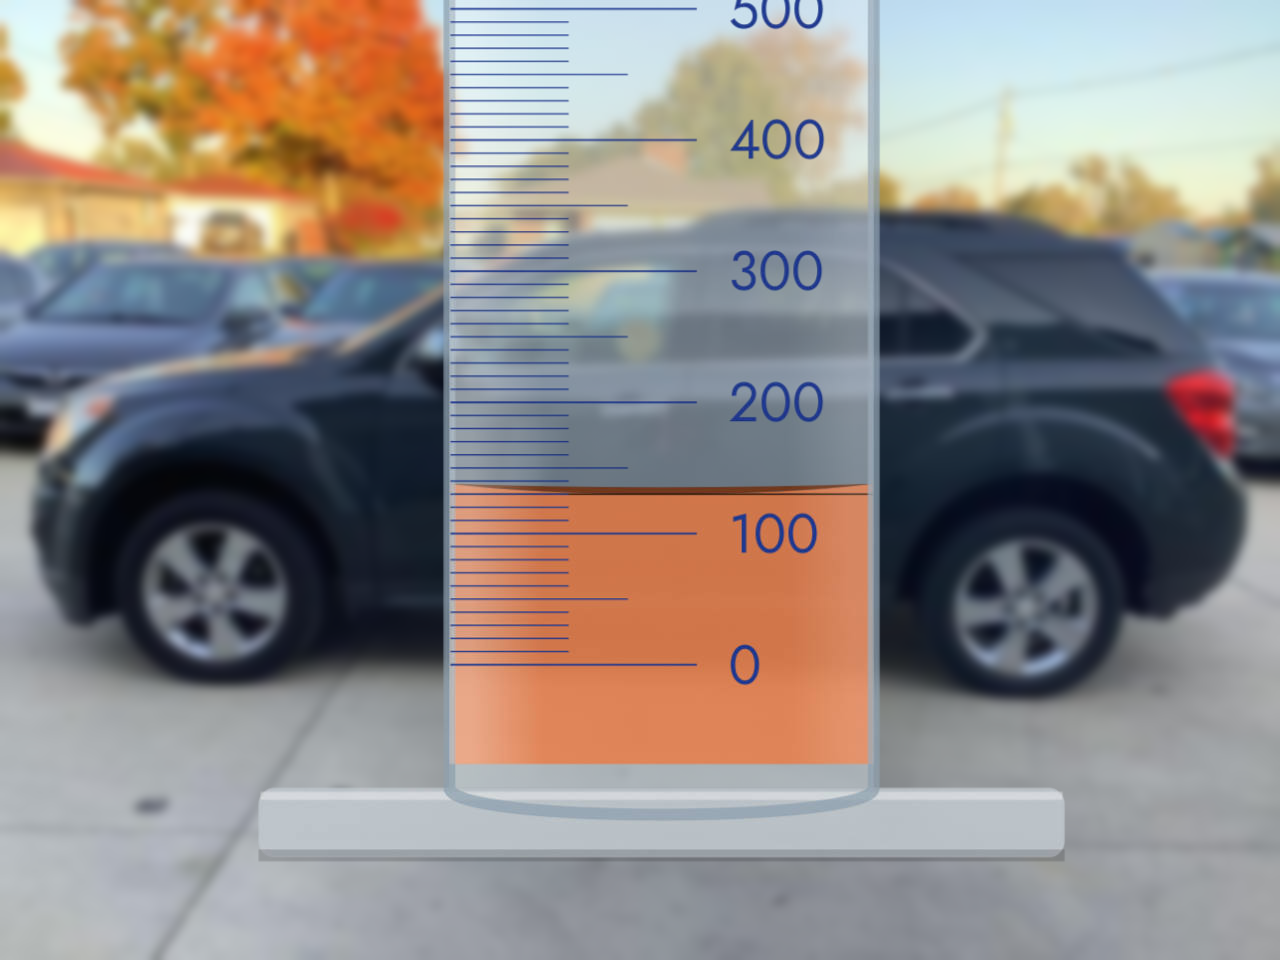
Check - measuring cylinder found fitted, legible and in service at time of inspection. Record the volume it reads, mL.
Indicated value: 130 mL
